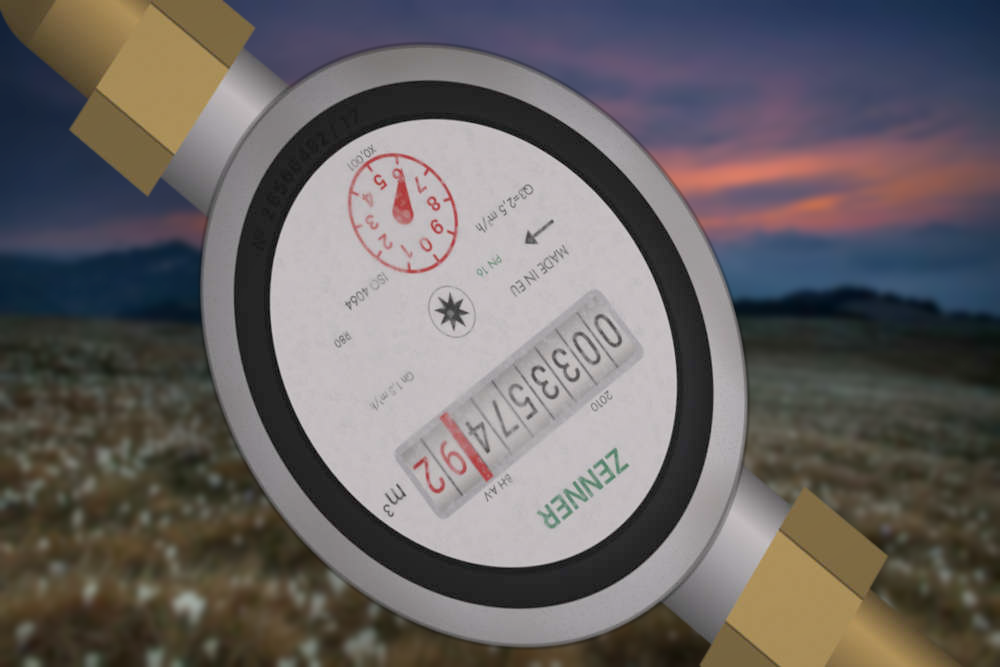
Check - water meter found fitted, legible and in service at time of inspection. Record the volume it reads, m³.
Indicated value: 33574.926 m³
